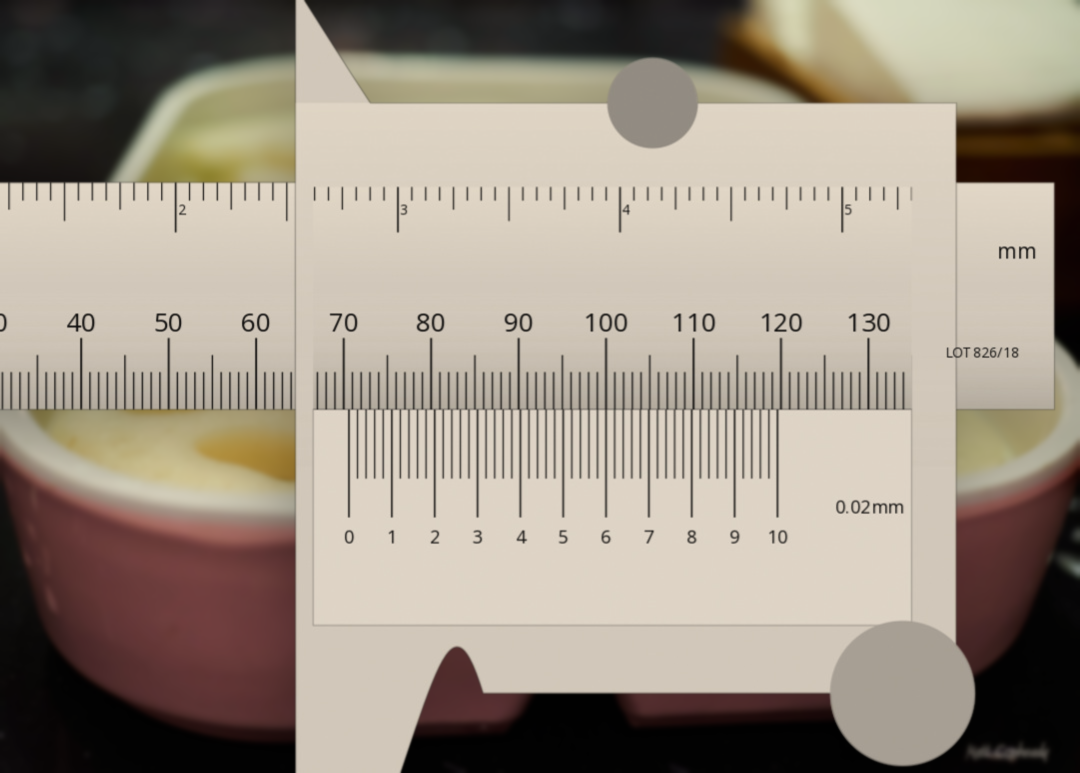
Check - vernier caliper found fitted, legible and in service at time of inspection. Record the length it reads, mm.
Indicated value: 70.6 mm
